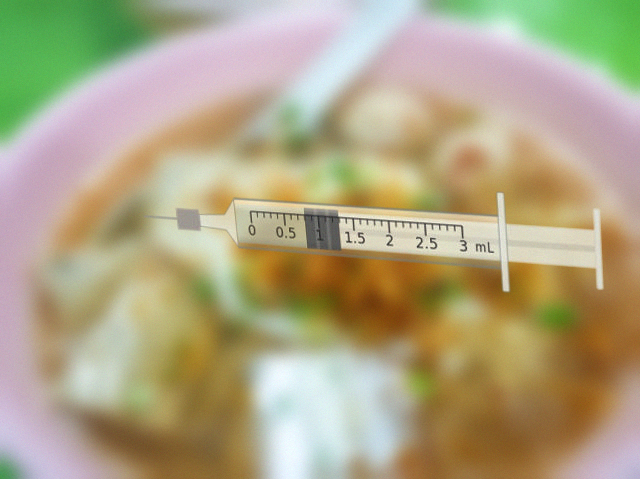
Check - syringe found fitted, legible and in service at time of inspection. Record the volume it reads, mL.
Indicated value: 0.8 mL
